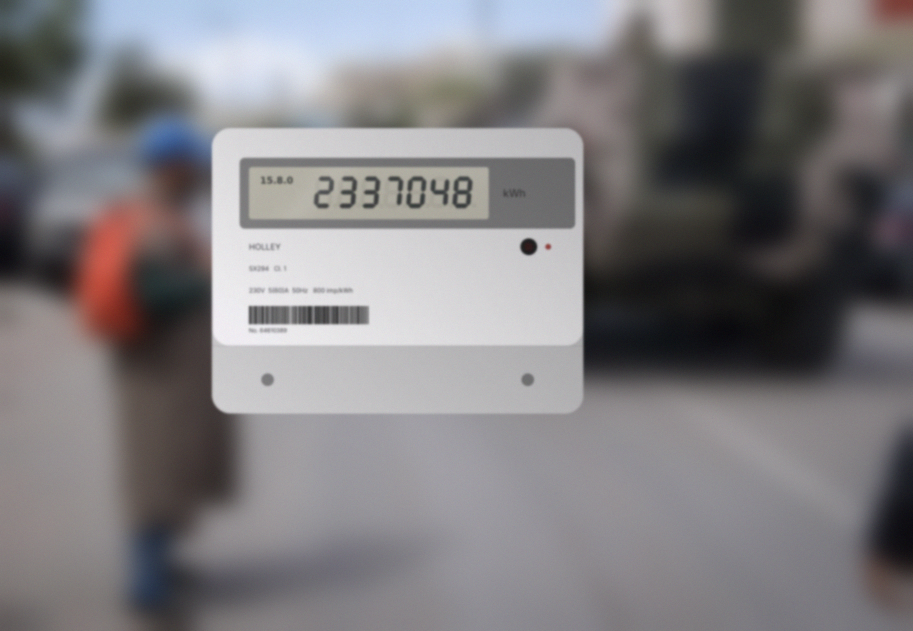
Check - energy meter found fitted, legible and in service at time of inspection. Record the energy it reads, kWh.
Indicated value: 2337048 kWh
